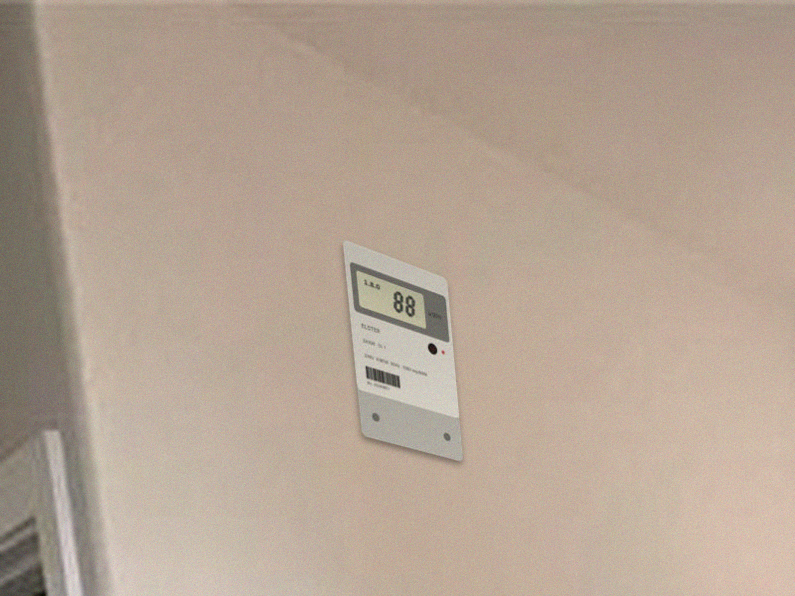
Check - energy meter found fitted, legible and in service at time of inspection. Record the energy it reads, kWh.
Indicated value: 88 kWh
